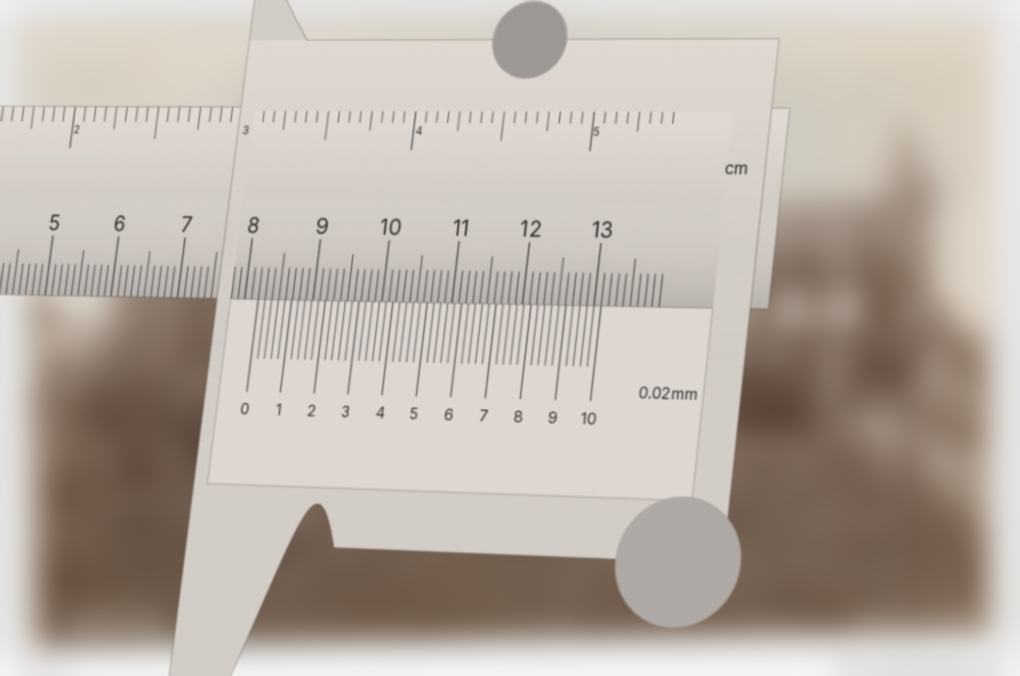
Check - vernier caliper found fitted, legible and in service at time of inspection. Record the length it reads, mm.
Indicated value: 82.0 mm
